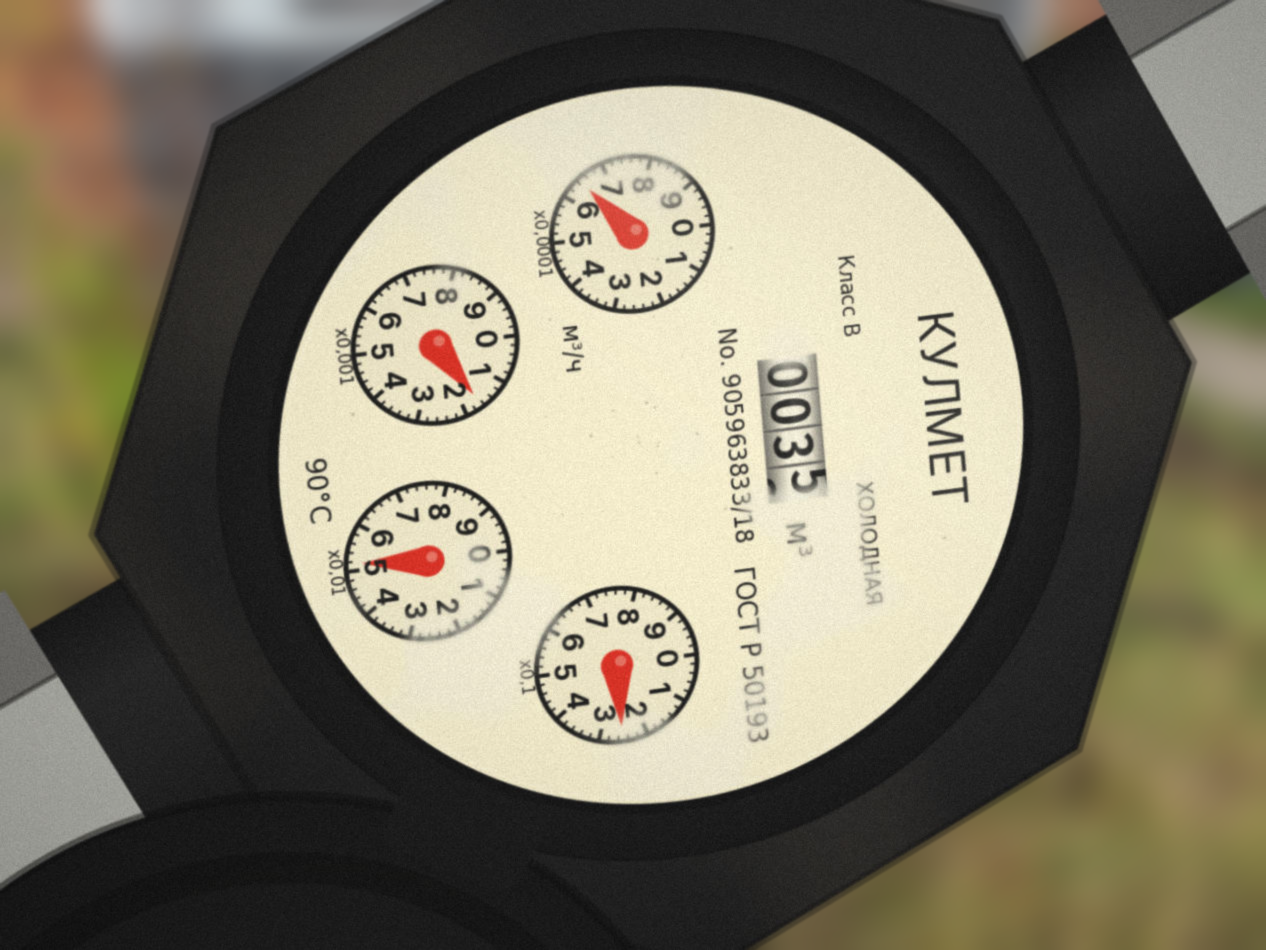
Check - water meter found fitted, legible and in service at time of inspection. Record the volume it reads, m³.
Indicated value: 35.2516 m³
